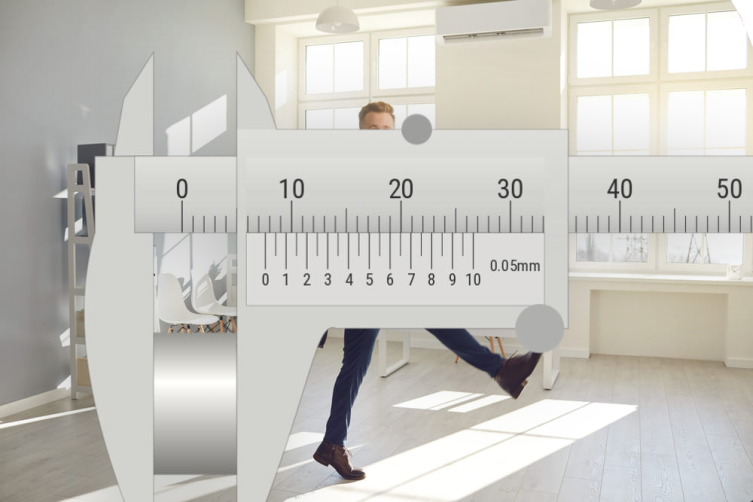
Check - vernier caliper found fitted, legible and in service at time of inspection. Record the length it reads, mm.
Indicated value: 7.6 mm
